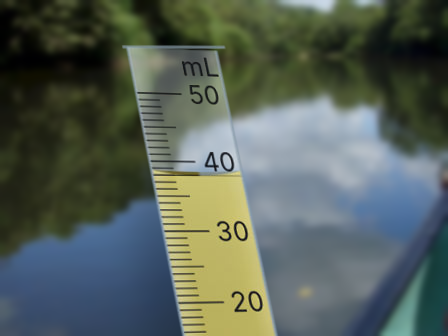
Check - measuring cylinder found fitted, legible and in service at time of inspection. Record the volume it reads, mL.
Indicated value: 38 mL
